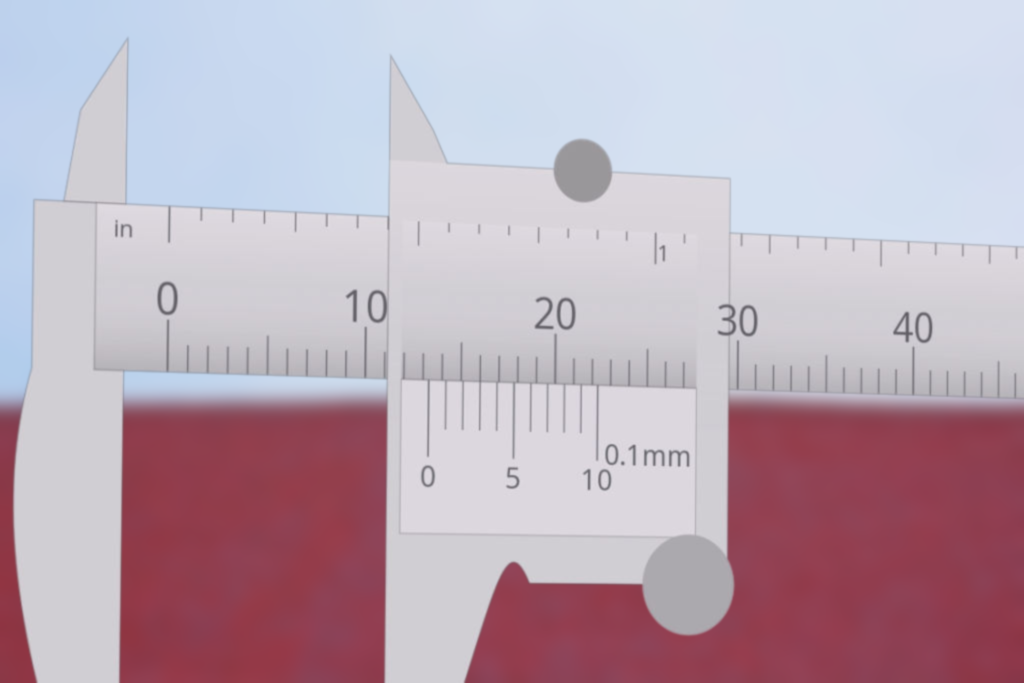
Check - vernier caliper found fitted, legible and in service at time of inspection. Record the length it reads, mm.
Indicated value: 13.3 mm
